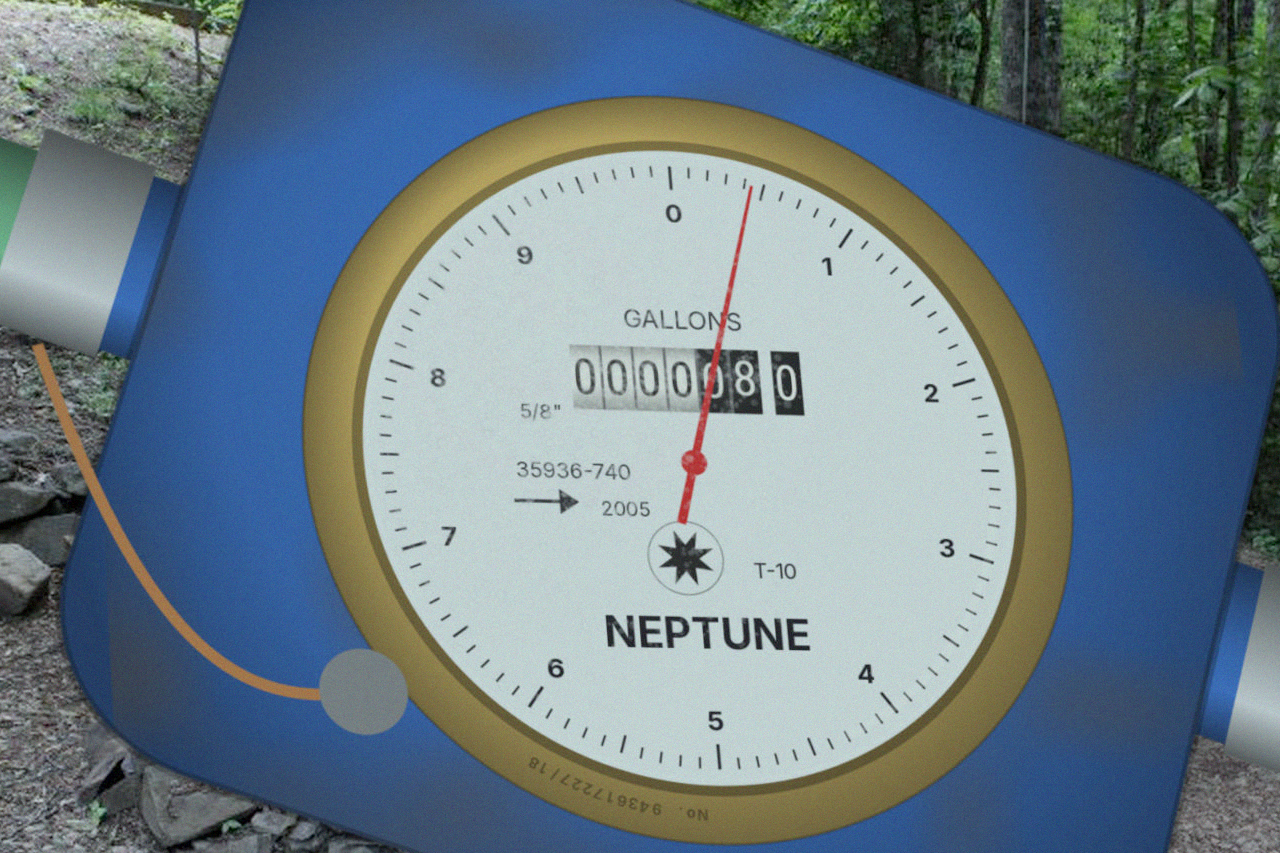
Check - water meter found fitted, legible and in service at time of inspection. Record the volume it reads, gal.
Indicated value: 80.4 gal
